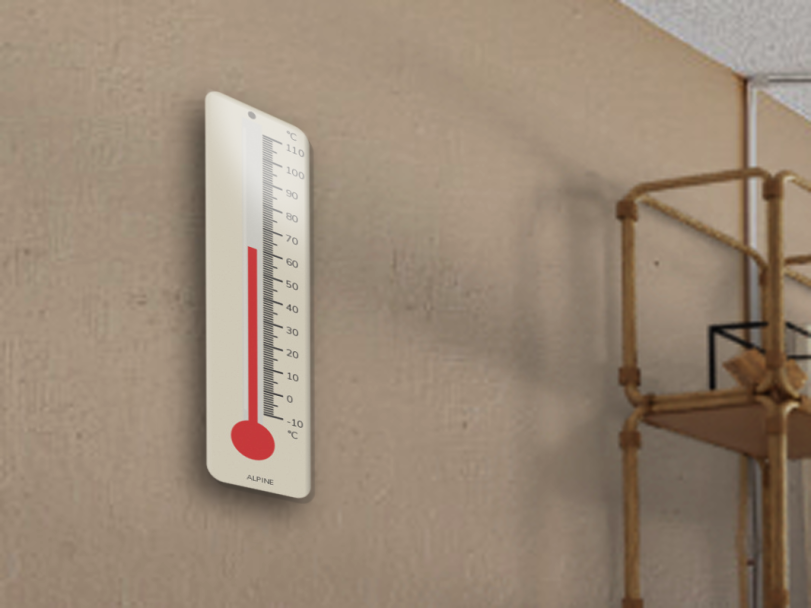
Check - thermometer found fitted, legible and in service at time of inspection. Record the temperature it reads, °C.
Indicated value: 60 °C
